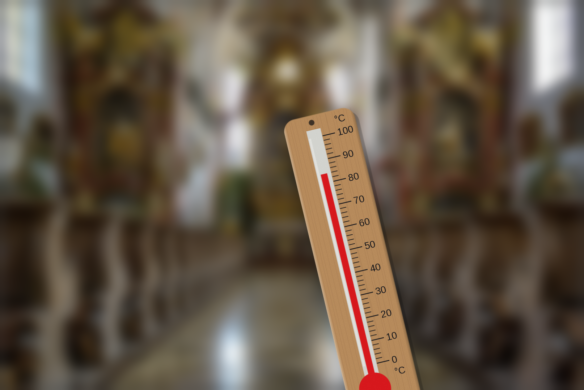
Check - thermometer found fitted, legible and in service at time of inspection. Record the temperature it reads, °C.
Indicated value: 84 °C
